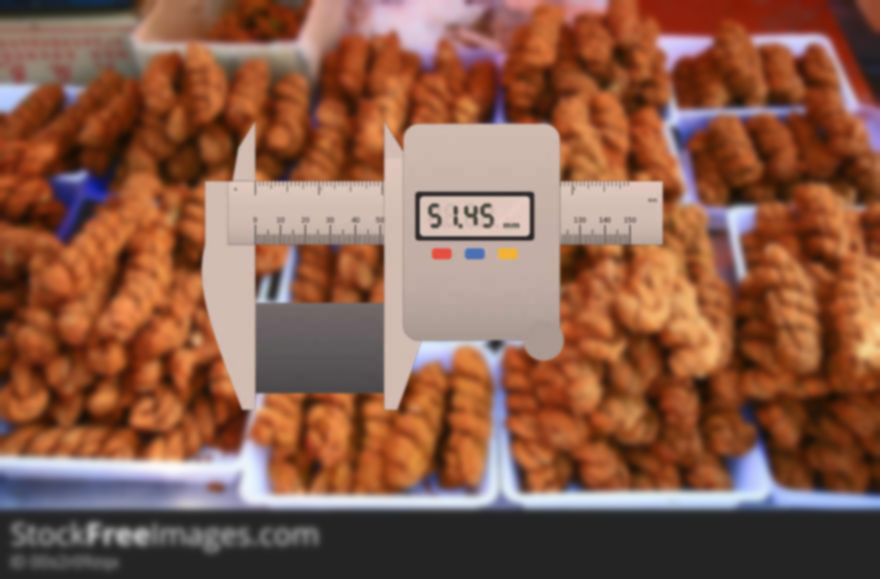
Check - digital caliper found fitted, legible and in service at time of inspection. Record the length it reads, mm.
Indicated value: 51.45 mm
